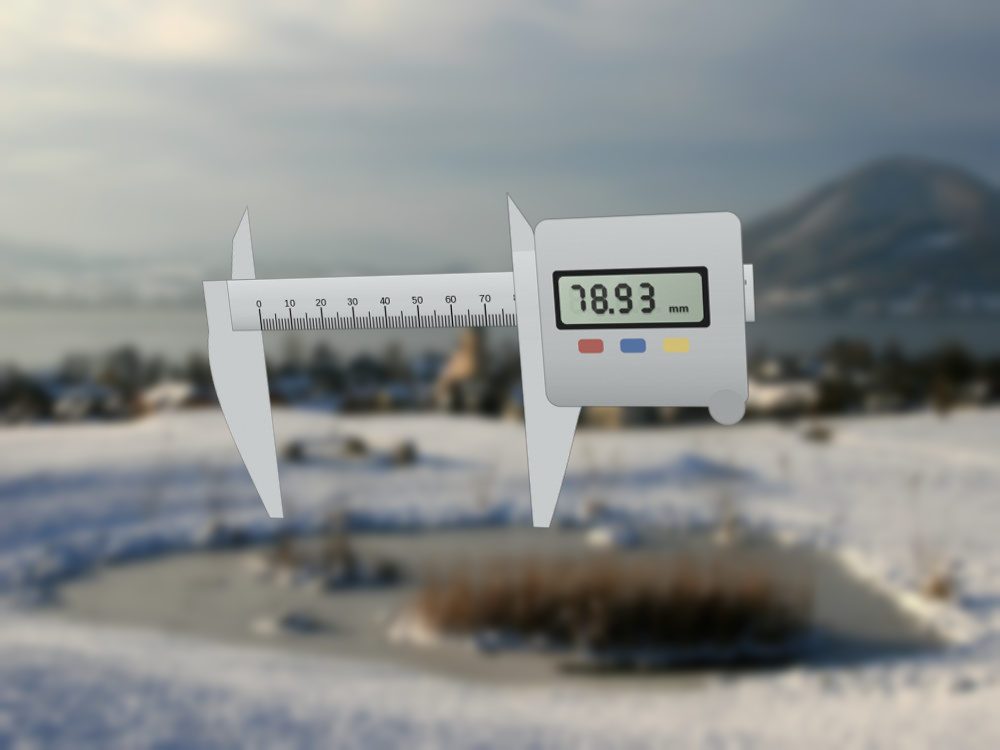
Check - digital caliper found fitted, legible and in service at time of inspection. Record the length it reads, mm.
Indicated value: 78.93 mm
